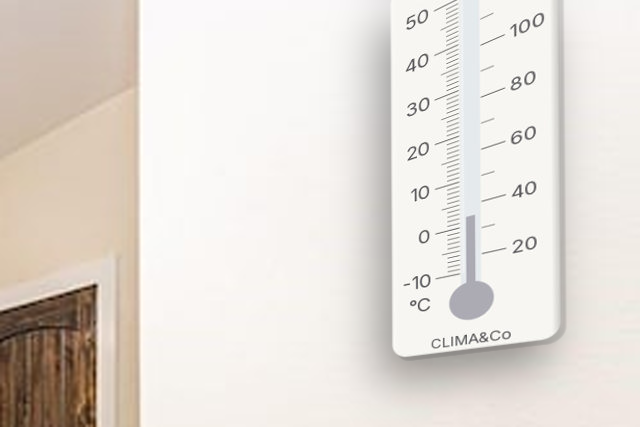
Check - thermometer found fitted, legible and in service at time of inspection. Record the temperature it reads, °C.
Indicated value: 2 °C
